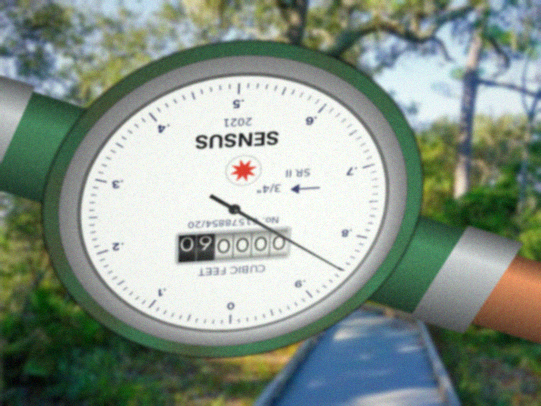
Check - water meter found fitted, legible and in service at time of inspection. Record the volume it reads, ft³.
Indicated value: 59.85 ft³
